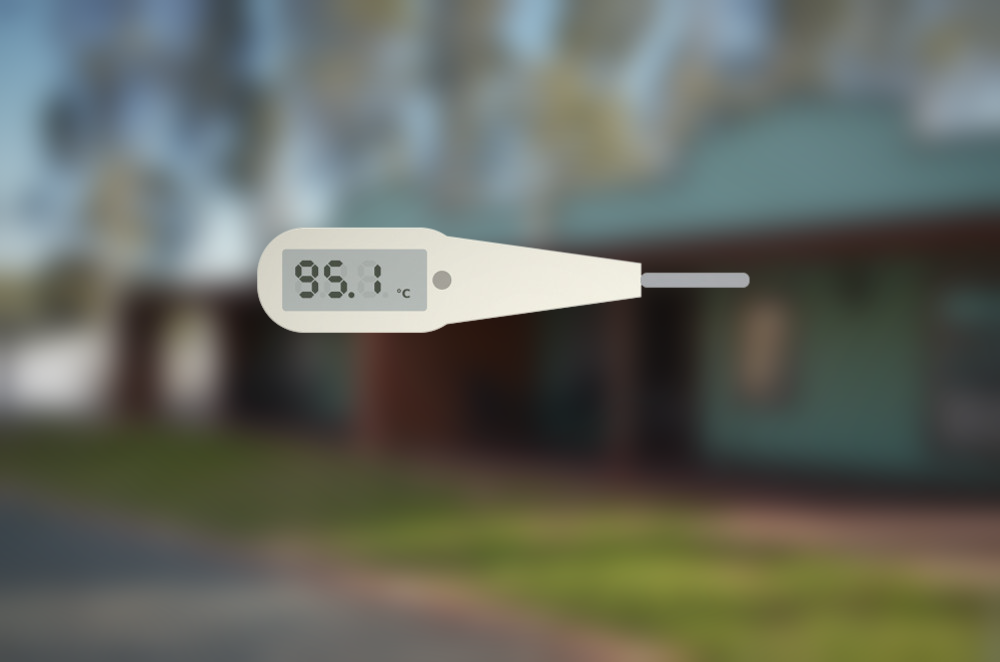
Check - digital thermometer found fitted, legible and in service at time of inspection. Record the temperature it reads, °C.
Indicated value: 95.1 °C
